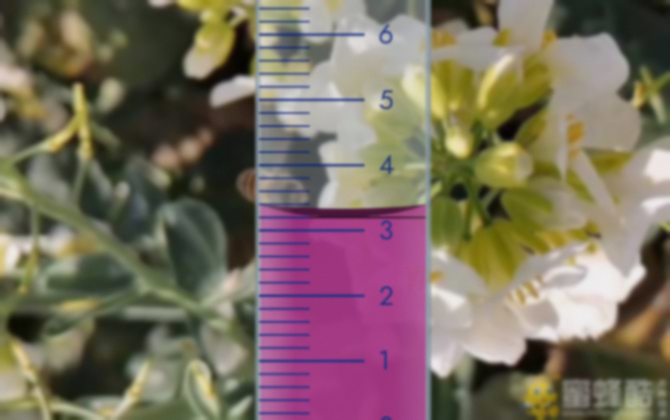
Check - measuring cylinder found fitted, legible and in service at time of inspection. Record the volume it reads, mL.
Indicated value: 3.2 mL
